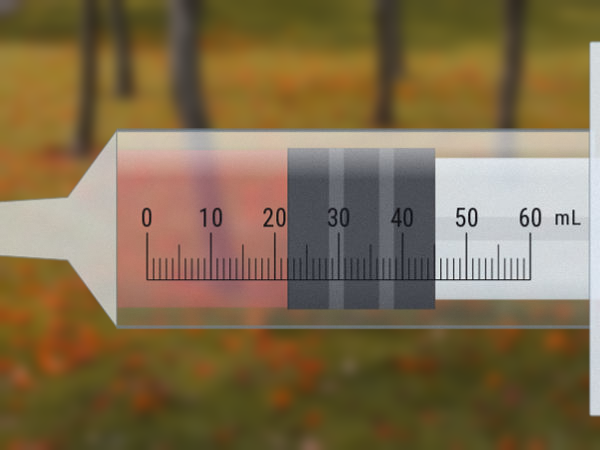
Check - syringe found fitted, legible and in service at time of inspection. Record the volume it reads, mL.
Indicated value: 22 mL
